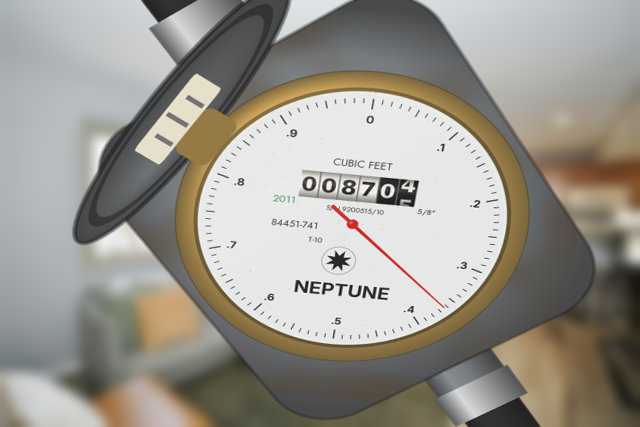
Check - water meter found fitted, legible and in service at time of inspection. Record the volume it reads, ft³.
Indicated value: 8704.36 ft³
